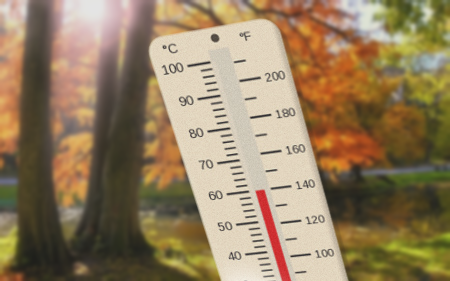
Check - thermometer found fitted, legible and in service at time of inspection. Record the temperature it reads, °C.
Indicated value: 60 °C
